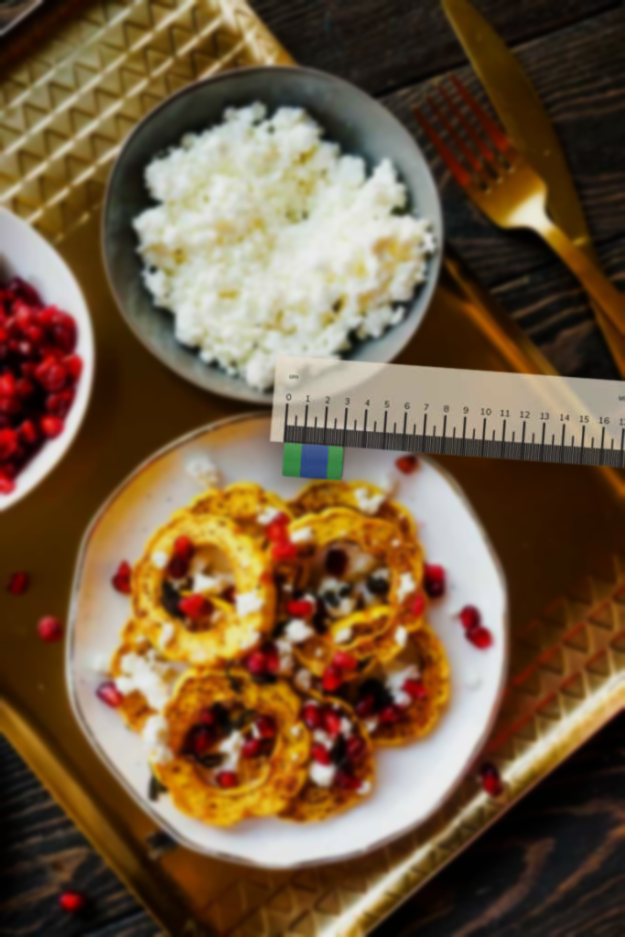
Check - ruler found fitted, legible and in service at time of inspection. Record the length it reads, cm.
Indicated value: 3 cm
